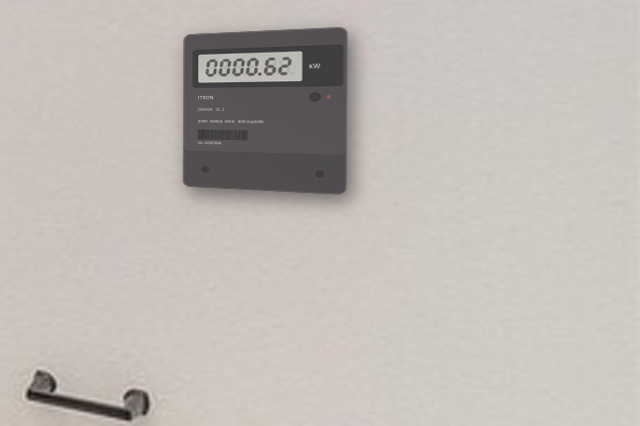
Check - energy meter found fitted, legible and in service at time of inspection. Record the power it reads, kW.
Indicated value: 0.62 kW
